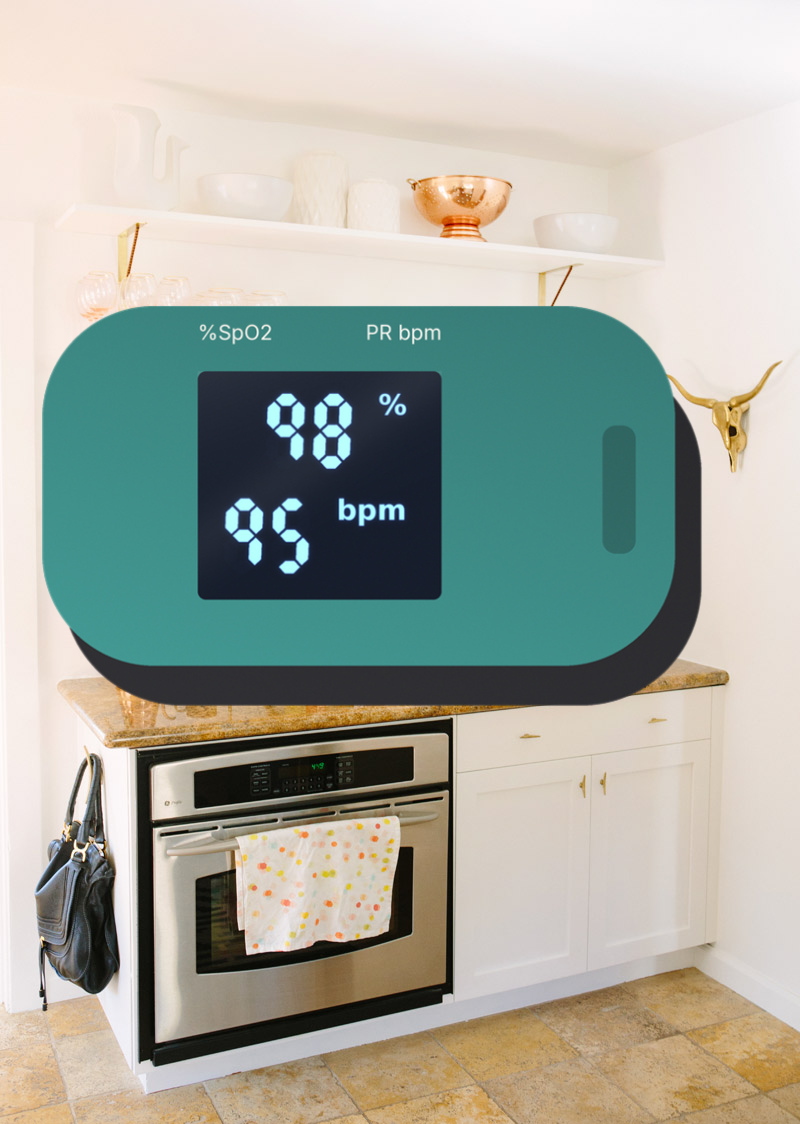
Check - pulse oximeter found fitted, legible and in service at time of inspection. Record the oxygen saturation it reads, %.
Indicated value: 98 %
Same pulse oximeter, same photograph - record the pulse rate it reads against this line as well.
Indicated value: 95 bpm
